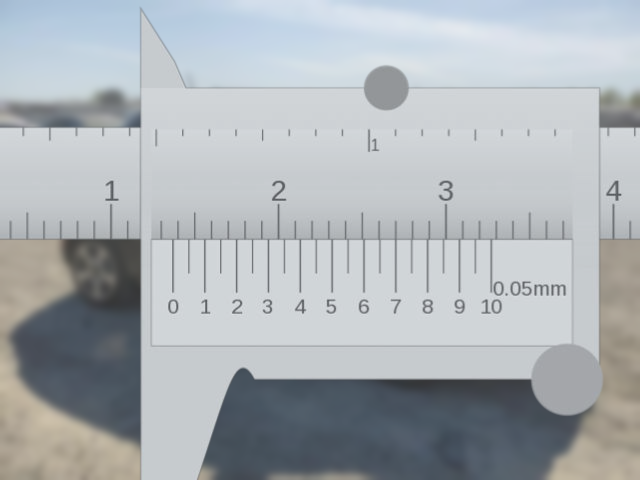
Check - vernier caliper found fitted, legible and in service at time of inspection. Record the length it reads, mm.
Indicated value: 13.7 mm
